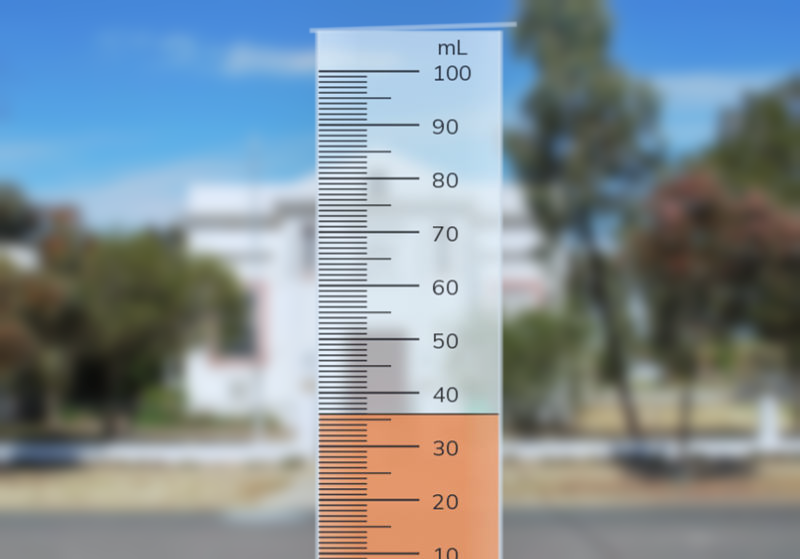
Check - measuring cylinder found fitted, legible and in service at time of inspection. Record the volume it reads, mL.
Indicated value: 36 mL
